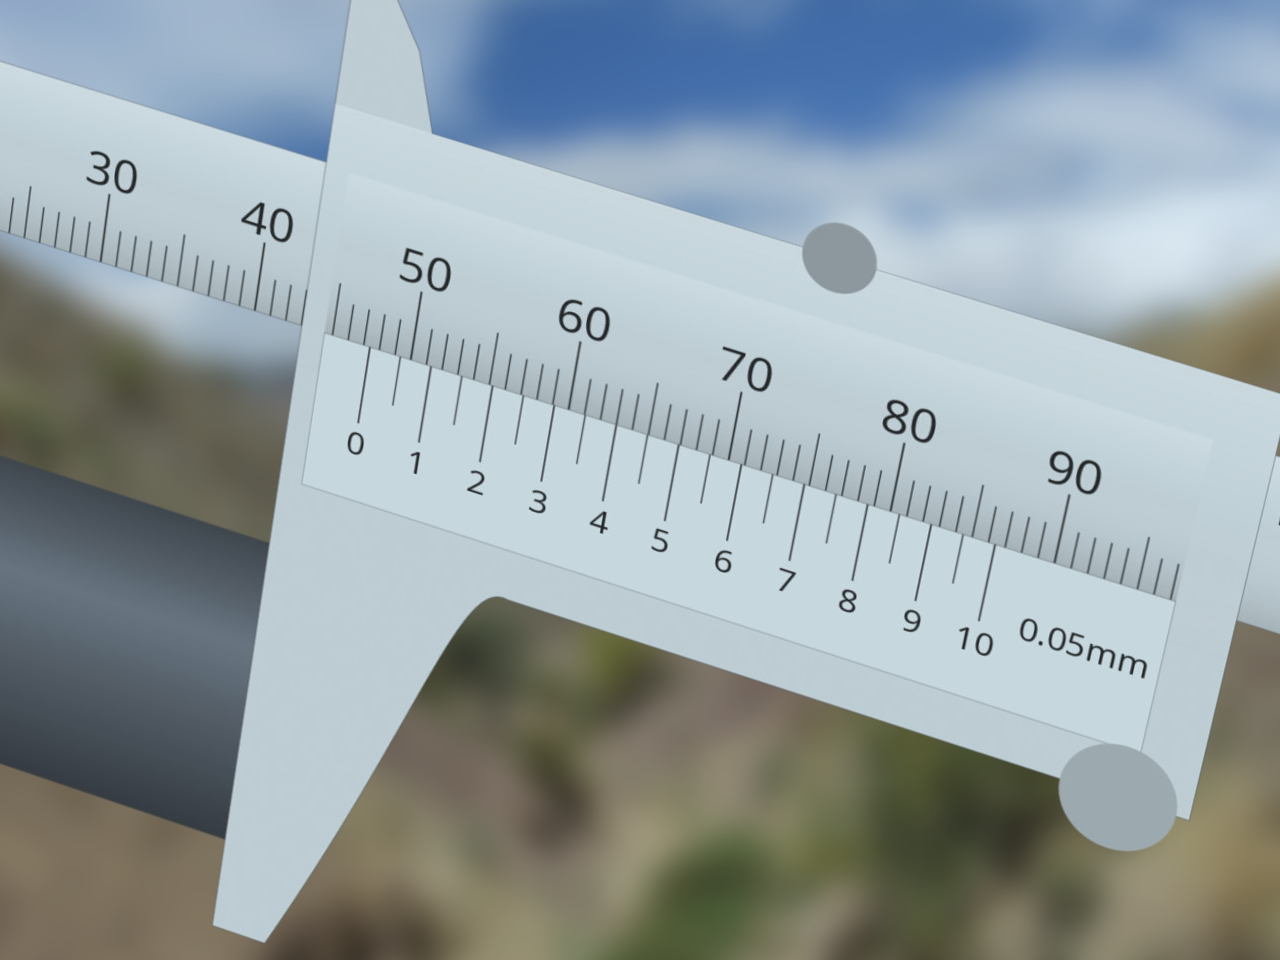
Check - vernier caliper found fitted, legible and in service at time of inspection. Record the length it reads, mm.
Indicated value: 47.4 mm
